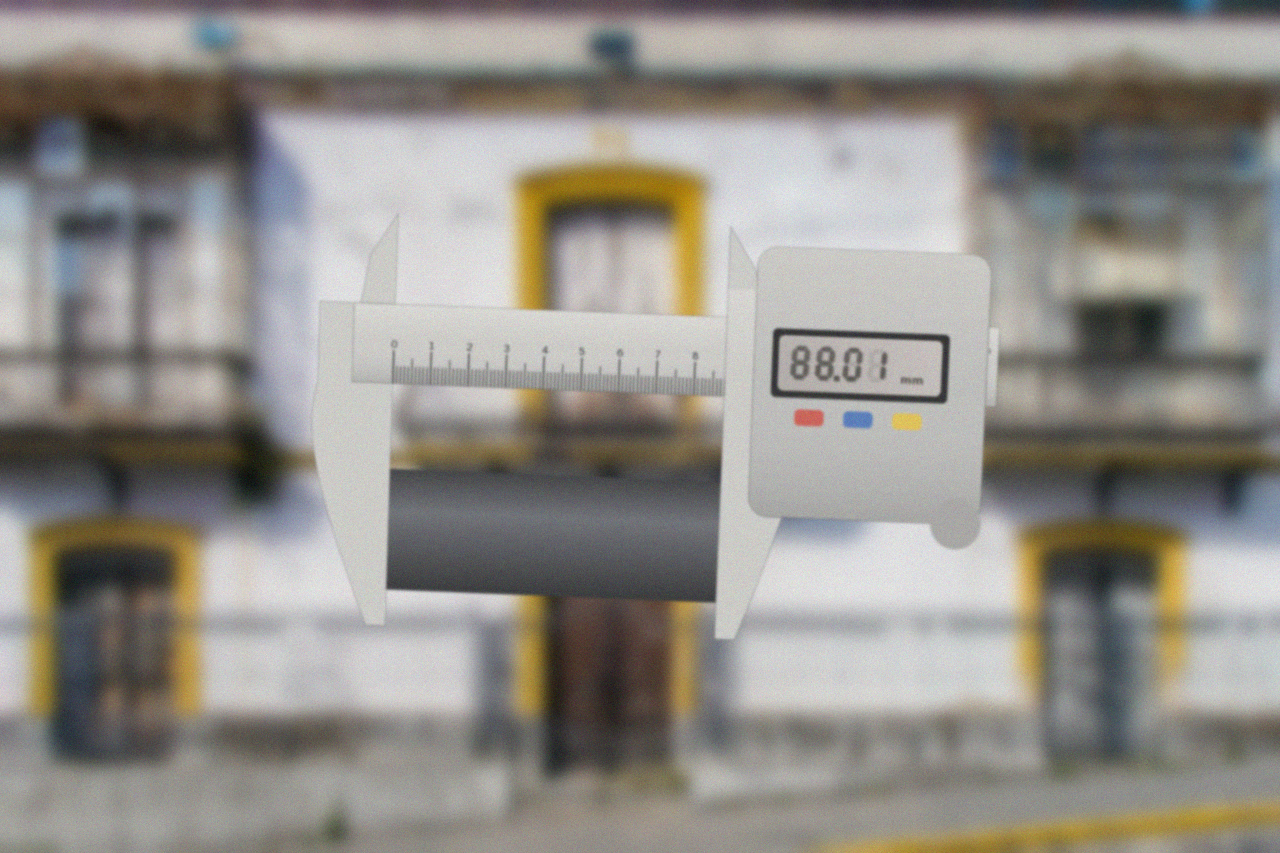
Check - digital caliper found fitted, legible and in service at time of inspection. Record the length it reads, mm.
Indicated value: 88.01 mm
